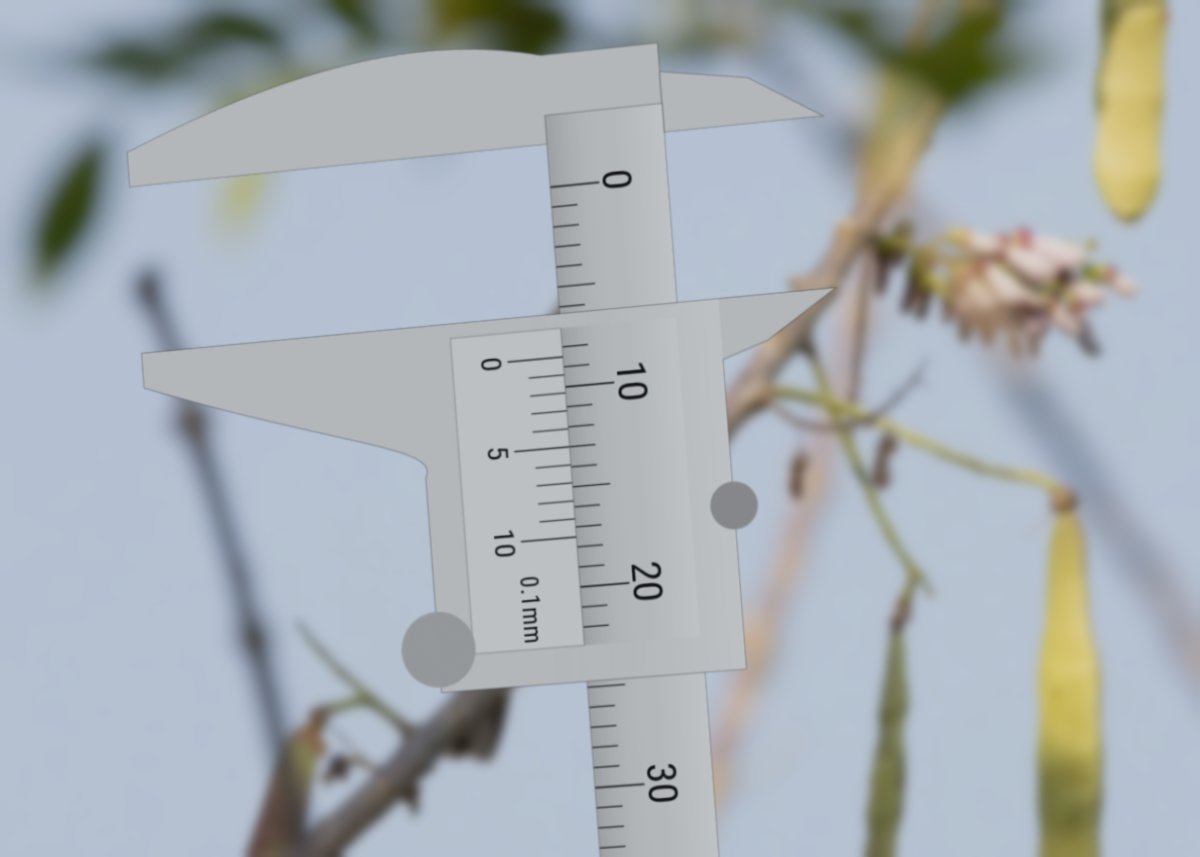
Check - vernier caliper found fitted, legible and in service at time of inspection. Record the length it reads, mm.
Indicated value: 8.5 mm
